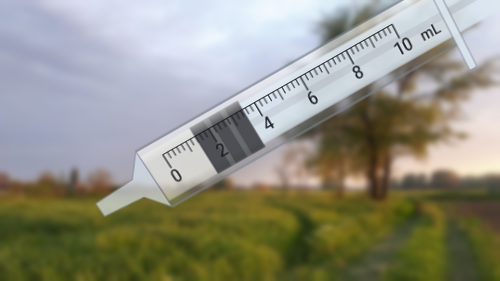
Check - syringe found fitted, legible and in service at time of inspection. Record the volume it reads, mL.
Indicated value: 1.4 mL
